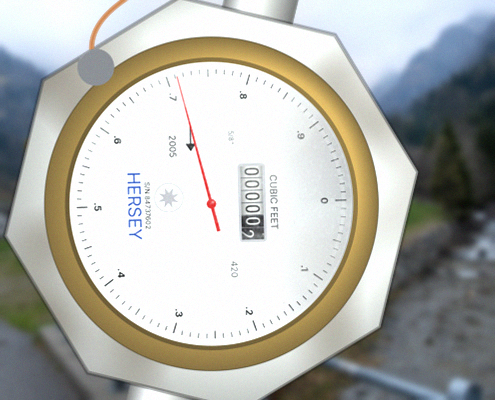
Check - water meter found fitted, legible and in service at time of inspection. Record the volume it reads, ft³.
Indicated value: 1.71 ft³
